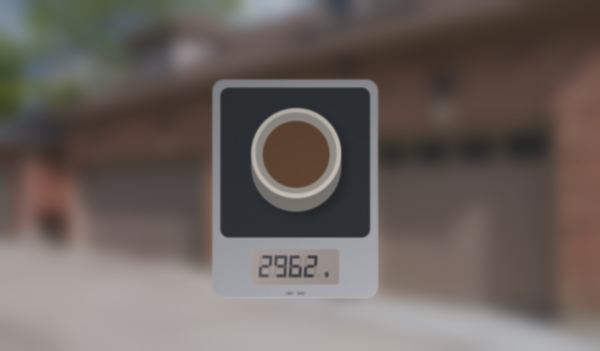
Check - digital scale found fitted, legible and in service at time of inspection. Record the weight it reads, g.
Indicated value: 2962 g
